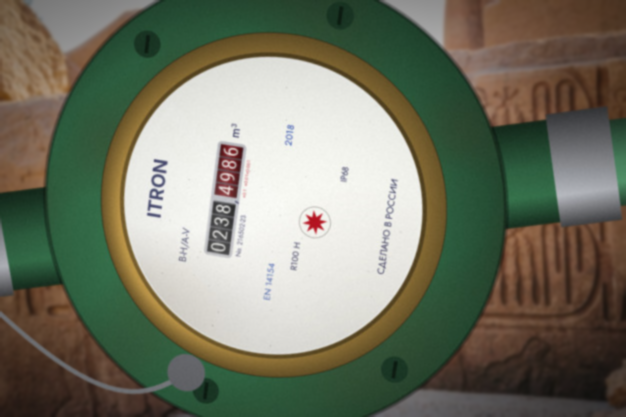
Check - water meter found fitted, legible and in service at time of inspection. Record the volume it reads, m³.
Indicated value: 238.4986 m³
